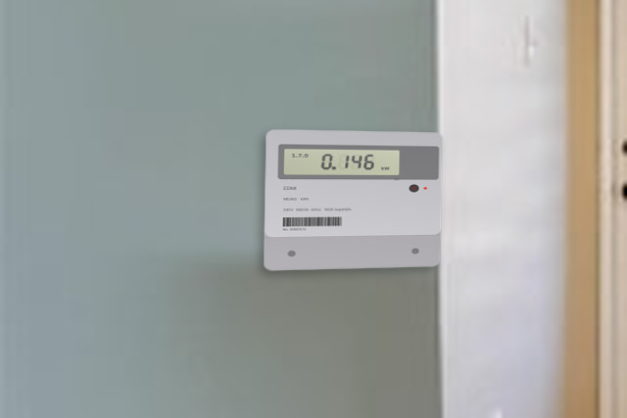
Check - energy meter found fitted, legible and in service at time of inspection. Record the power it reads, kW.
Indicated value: 0.146 kW
